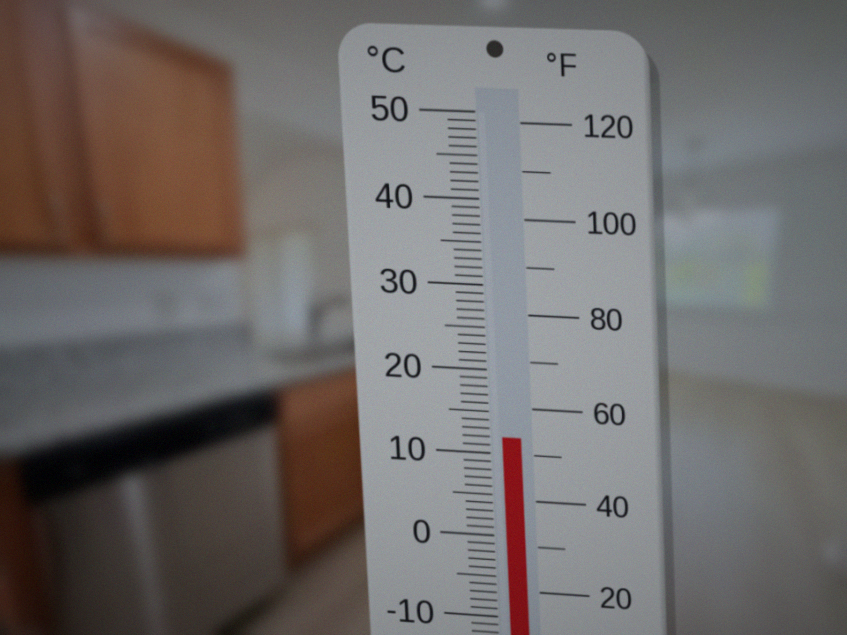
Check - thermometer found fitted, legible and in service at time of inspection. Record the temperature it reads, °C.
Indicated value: 12 °C
